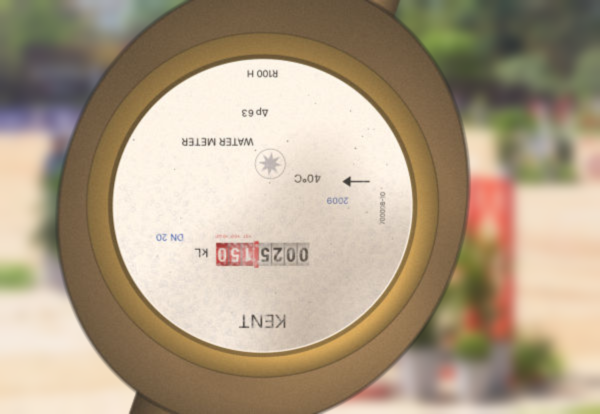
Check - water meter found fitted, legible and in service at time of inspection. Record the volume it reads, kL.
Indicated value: 25.150 kL
